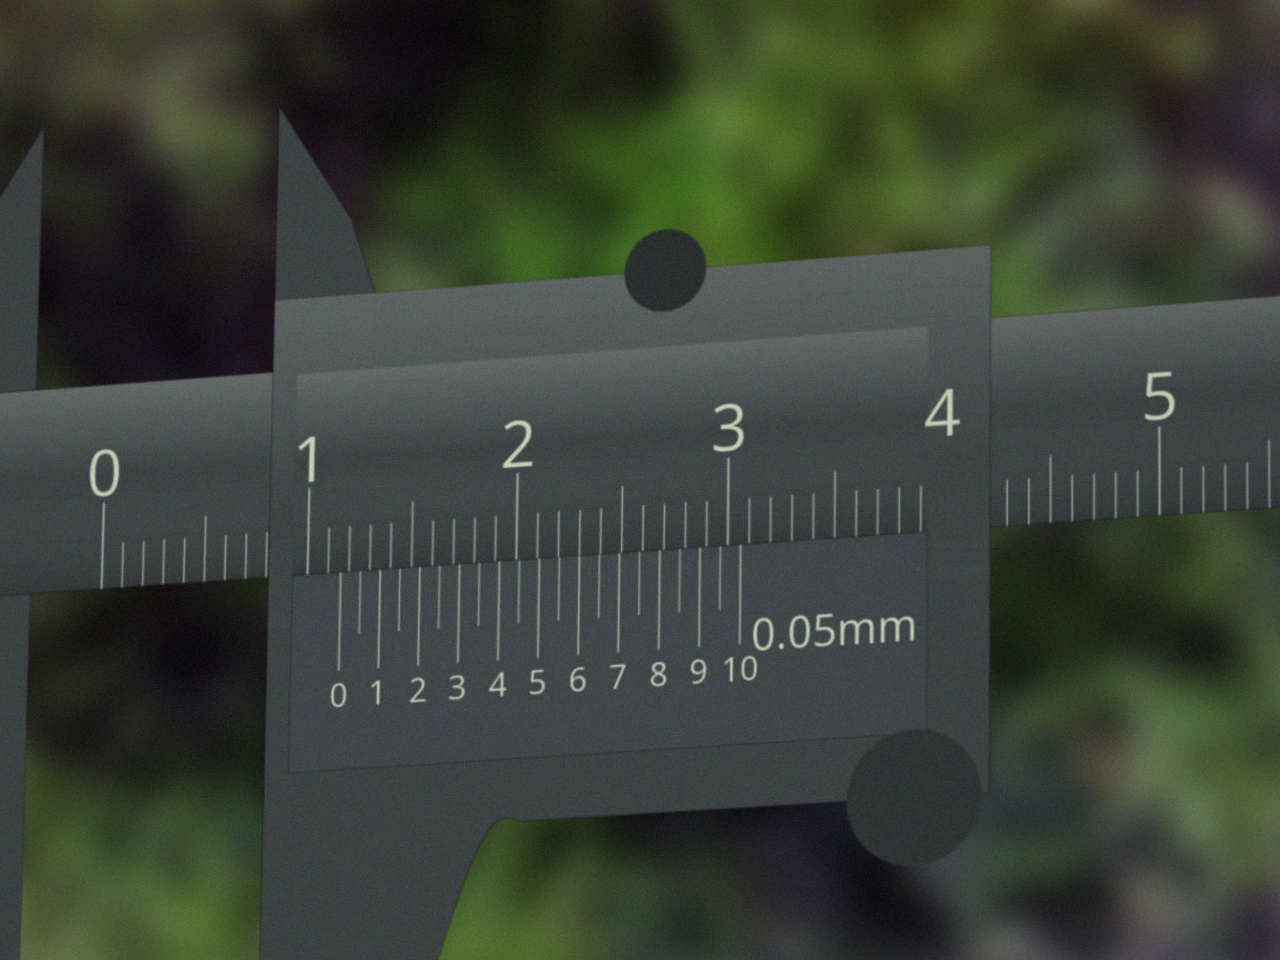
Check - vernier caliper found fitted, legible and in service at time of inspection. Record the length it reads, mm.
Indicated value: 11.6 mm
